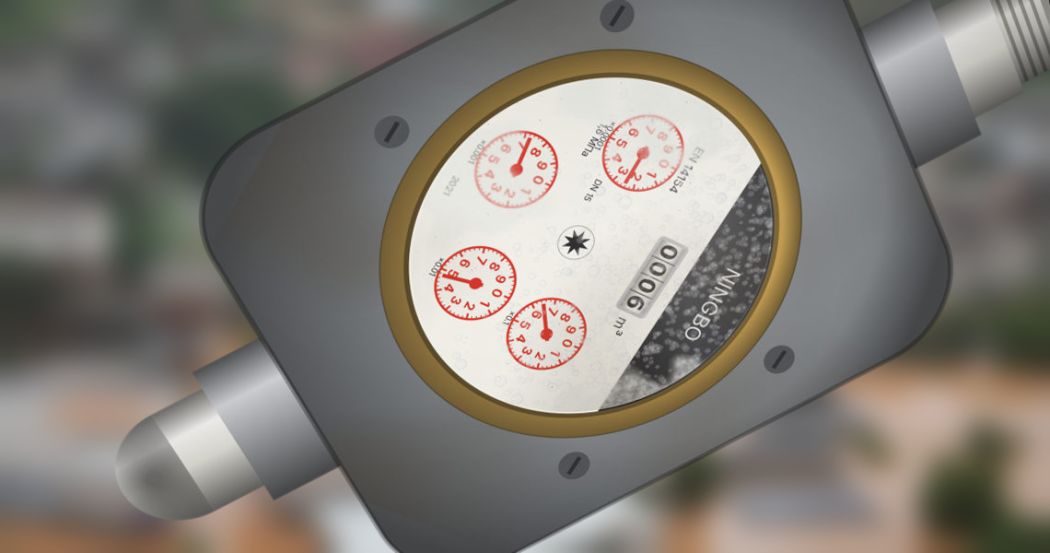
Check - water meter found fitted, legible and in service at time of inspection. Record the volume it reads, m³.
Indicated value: 6.6472 m³
